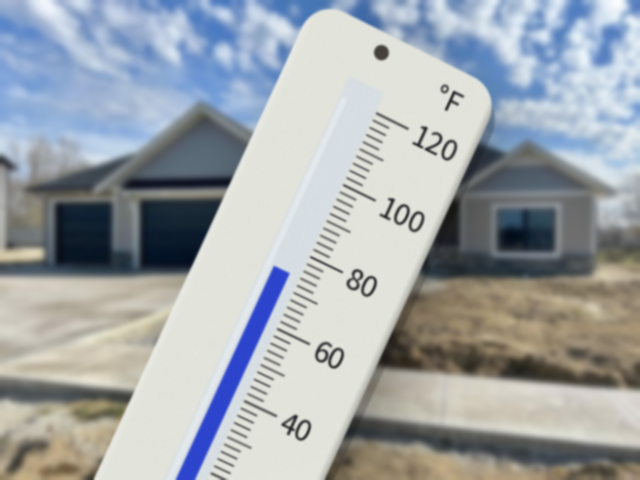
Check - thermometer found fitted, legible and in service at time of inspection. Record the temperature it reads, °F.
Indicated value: 74 °F
